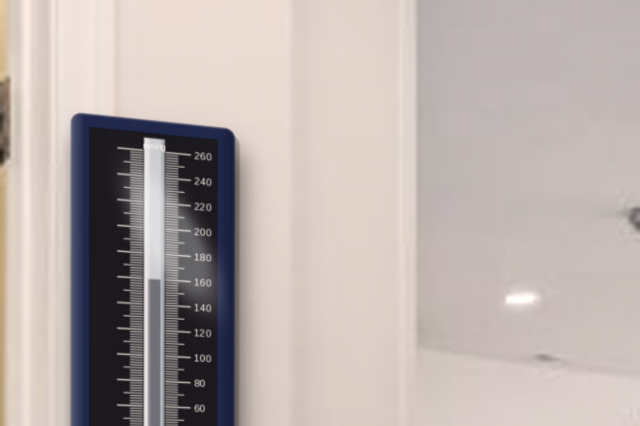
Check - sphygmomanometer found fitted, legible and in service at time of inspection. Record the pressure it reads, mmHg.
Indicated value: 160 mmHg
